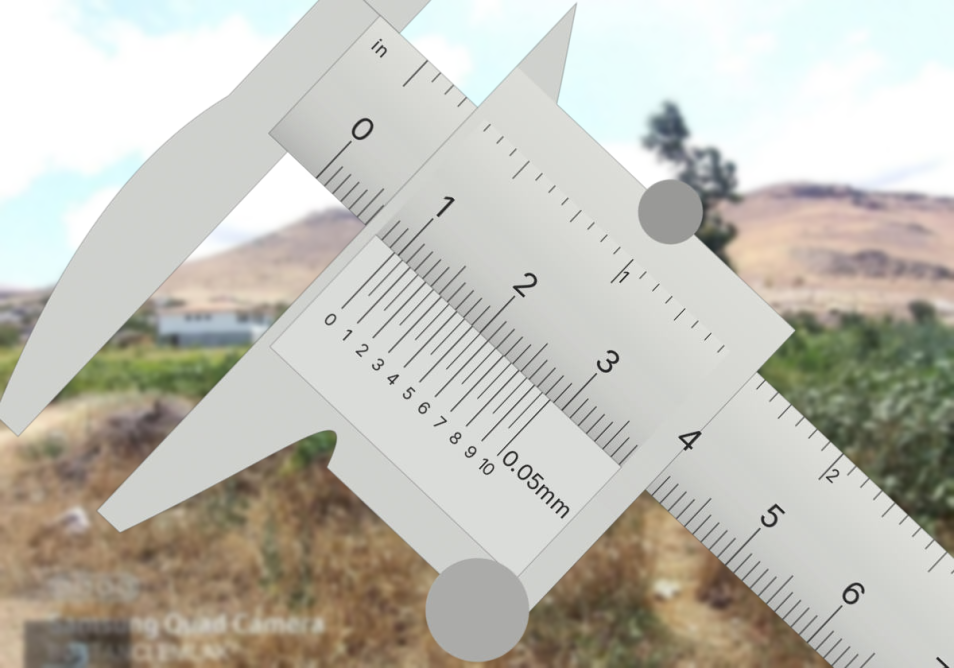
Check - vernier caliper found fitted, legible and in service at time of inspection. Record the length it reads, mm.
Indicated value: 9.6 mm
